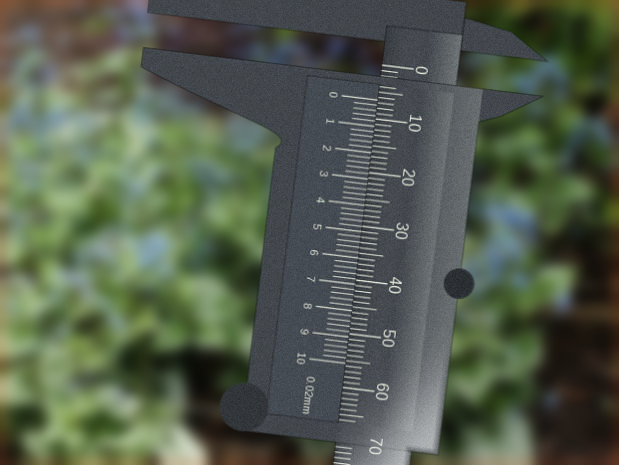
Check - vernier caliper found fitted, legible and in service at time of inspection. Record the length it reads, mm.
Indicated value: 6.5 mm
